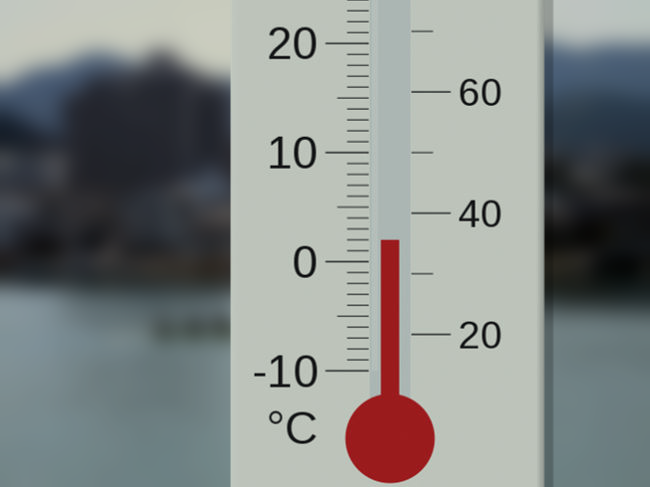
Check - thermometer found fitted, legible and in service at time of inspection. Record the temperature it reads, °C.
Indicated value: 2 °C
